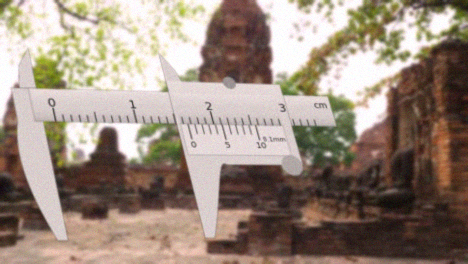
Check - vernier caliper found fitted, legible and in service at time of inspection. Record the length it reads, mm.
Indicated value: 16.6 mm
